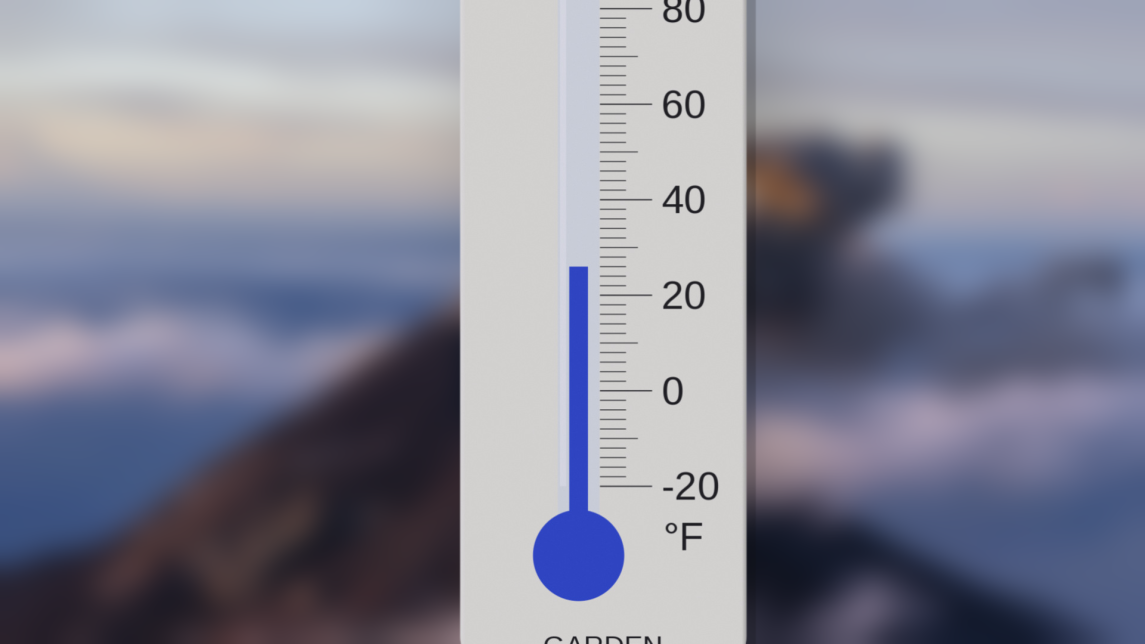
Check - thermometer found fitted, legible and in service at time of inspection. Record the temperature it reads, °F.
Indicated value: 26 °F
